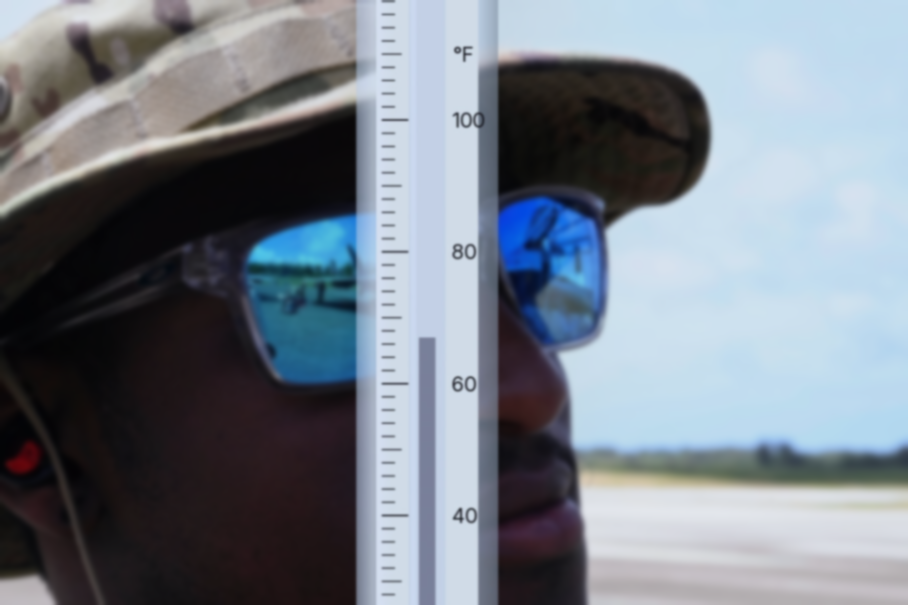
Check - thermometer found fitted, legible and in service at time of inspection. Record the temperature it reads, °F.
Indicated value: 67 °F
